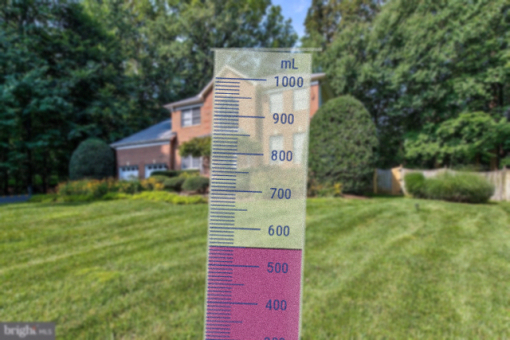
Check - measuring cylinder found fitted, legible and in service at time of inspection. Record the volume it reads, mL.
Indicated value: 550 mL
